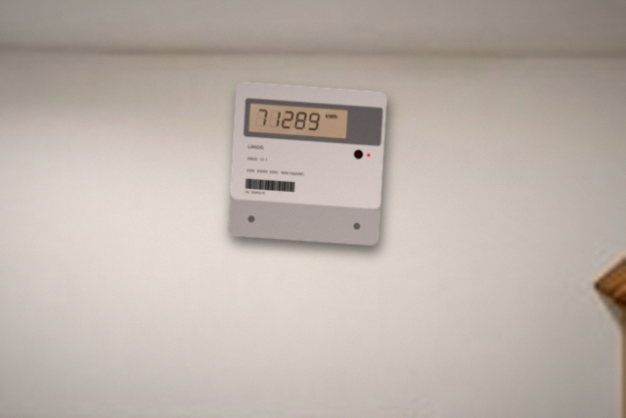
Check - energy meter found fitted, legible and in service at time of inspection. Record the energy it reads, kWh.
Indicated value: 71289 kWh
